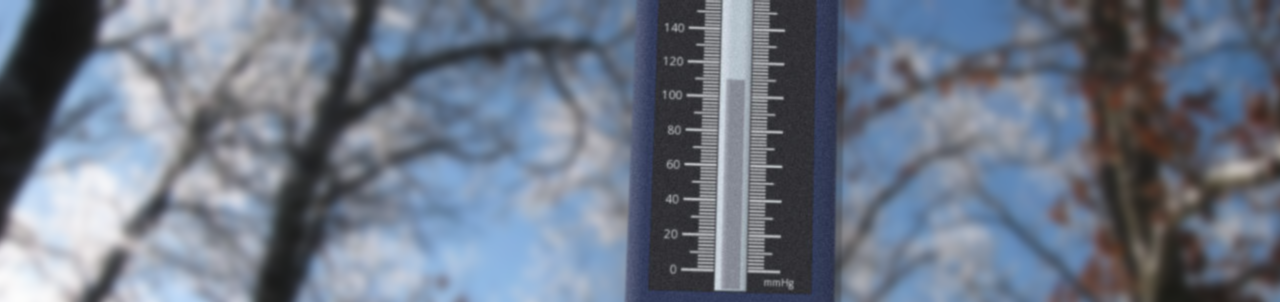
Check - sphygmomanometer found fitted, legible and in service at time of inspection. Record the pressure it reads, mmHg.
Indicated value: 110 mmHg
